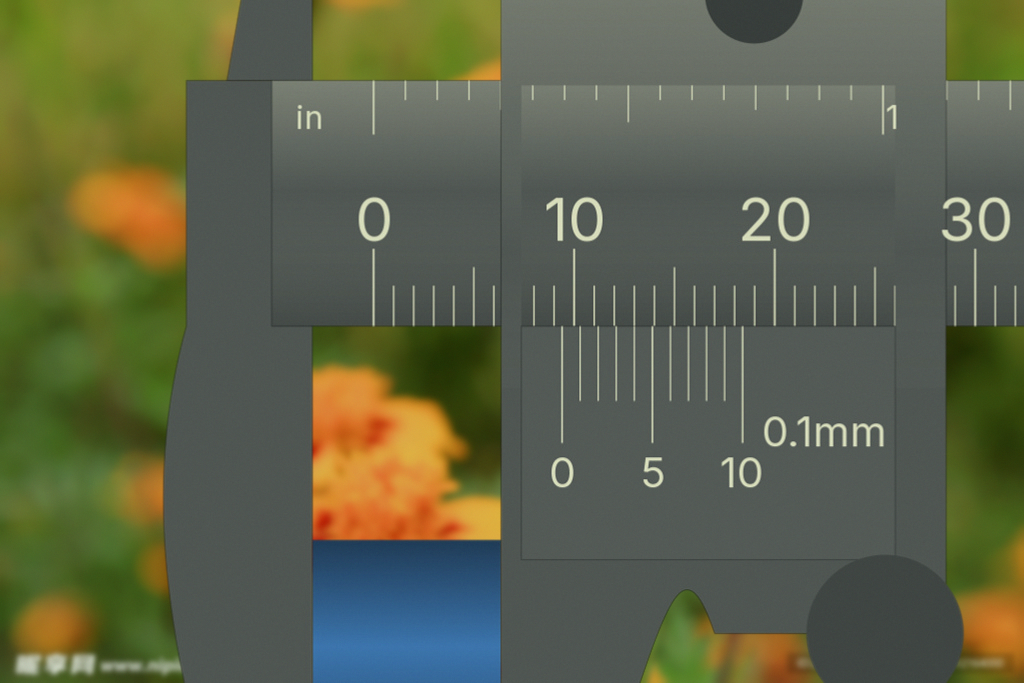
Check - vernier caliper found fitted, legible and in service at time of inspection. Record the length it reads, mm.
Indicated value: 9.4 mm
